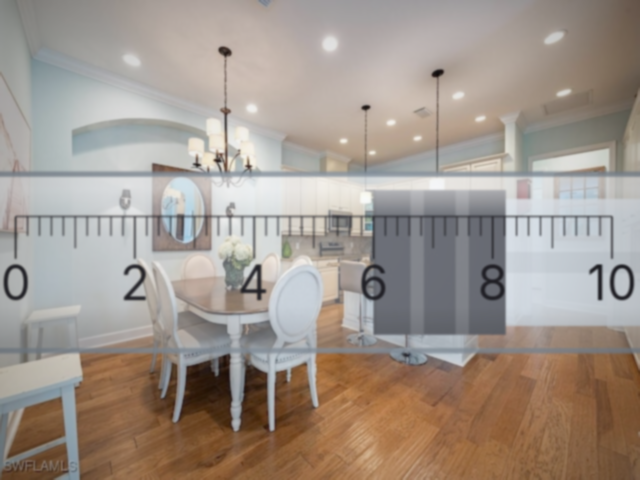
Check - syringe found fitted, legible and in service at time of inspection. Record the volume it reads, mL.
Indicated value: 6 mL
